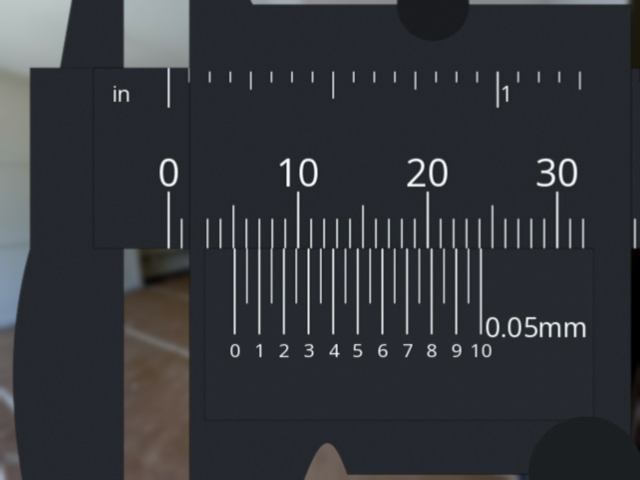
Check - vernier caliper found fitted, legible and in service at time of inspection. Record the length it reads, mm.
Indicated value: 5.1 mm
